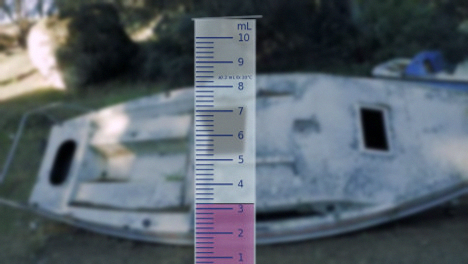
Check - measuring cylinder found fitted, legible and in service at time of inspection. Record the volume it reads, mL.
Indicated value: 3.2 mL
